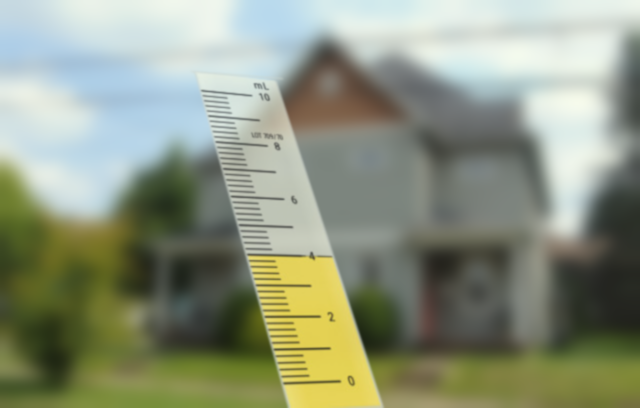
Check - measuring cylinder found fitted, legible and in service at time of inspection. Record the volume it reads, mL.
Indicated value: 4 mL
